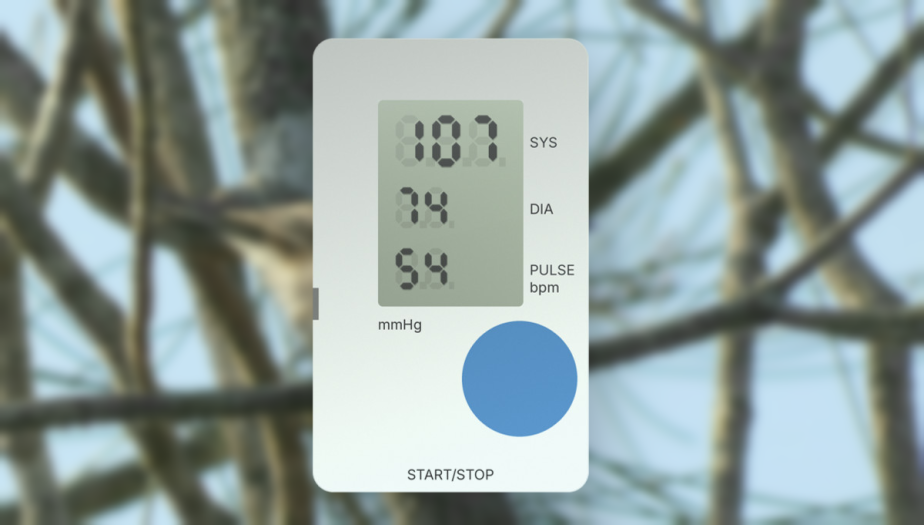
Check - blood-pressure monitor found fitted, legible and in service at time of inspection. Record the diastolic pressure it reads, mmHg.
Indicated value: 74 mmHg
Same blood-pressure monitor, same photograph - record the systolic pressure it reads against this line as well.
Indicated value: 107 mmHg
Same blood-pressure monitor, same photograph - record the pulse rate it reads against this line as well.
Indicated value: 54 bpm
